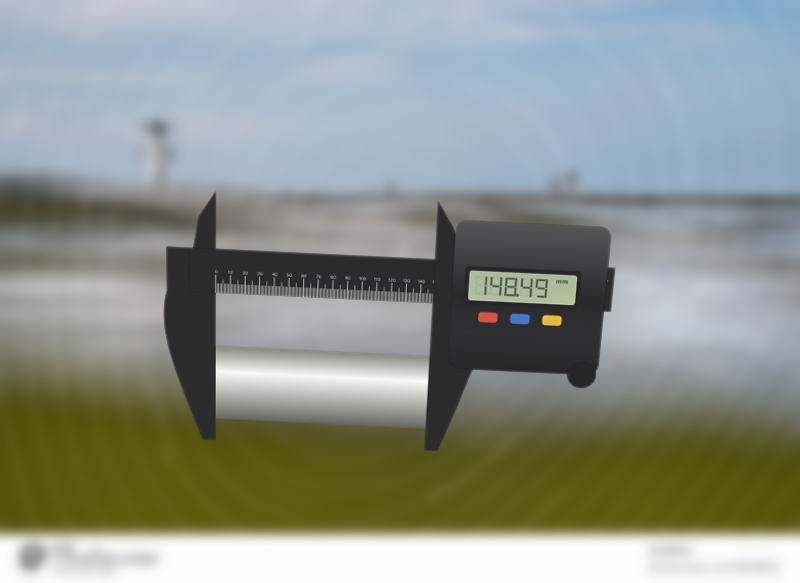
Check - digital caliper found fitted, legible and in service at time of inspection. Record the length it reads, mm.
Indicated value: 148.49 mm
